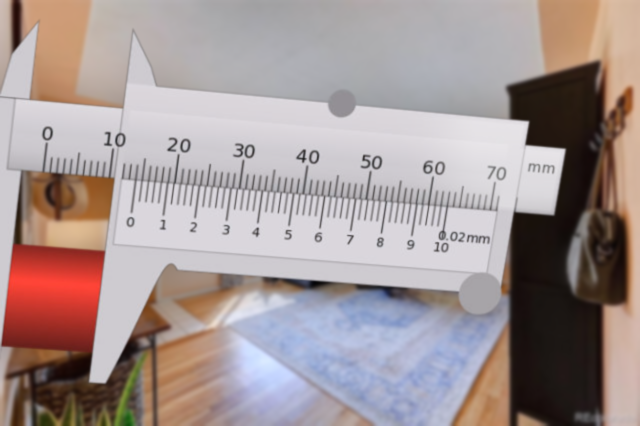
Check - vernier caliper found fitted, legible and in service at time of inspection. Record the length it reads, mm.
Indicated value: 14.0 mm
